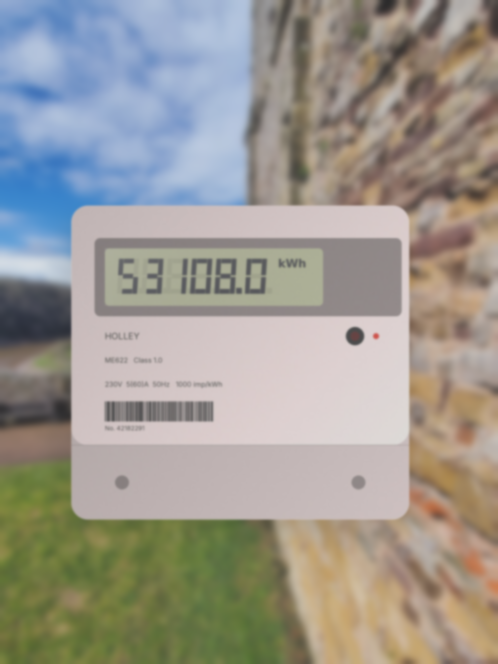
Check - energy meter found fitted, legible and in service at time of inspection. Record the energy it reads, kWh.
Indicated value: 53108.0 kWh
